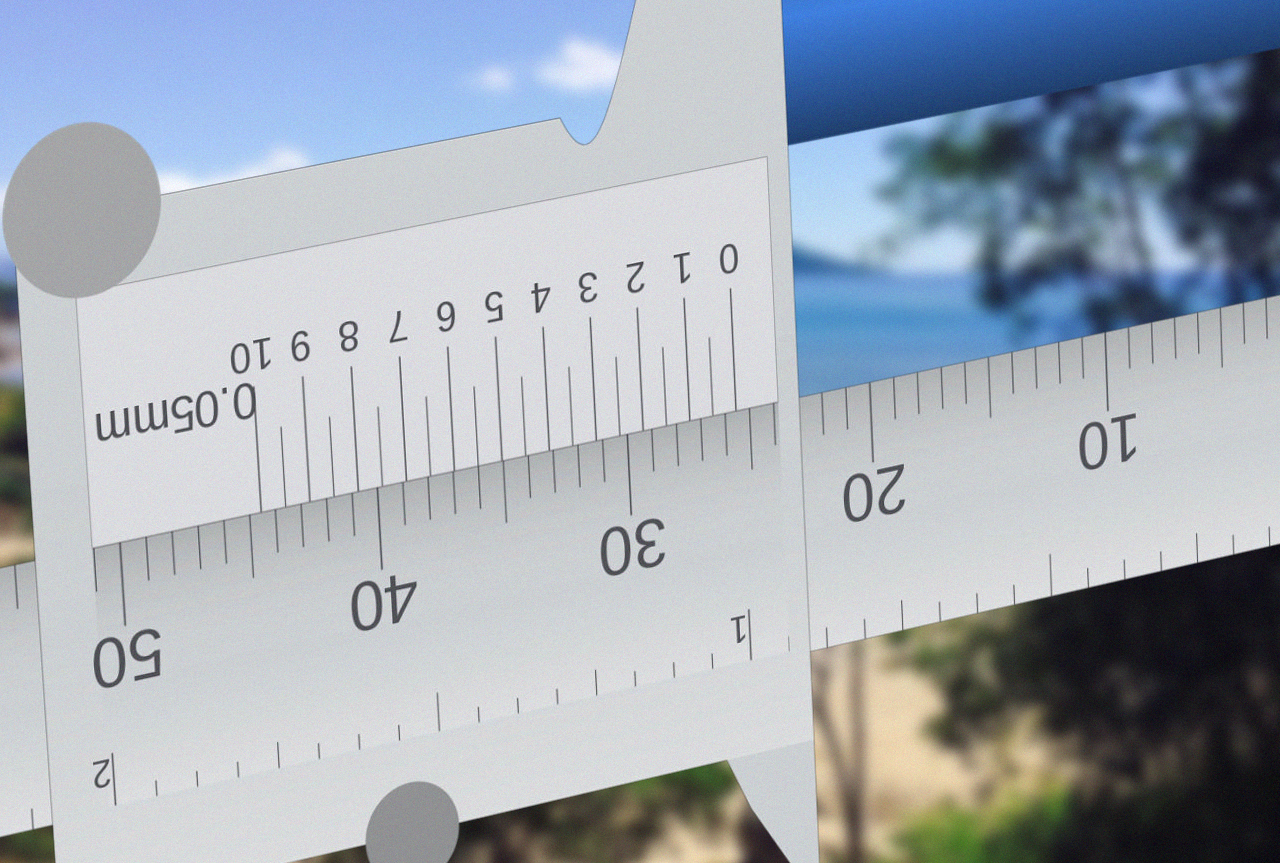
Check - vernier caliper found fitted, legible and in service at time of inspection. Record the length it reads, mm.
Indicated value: 25.55 mm
